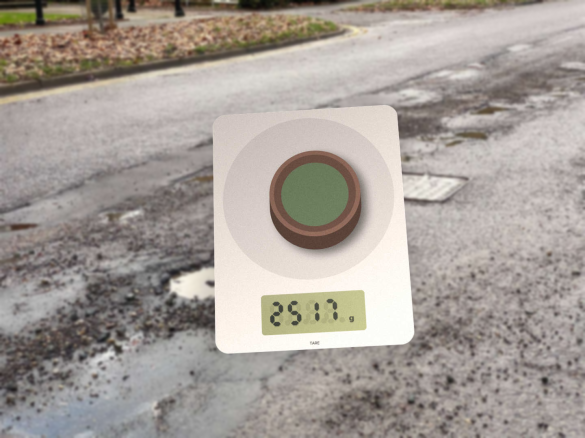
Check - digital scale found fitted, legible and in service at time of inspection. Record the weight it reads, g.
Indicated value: 2517 g
